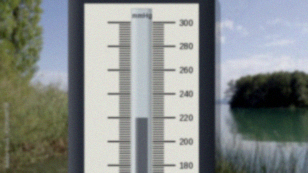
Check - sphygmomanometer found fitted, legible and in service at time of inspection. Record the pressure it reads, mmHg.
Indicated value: 220 mmHg
